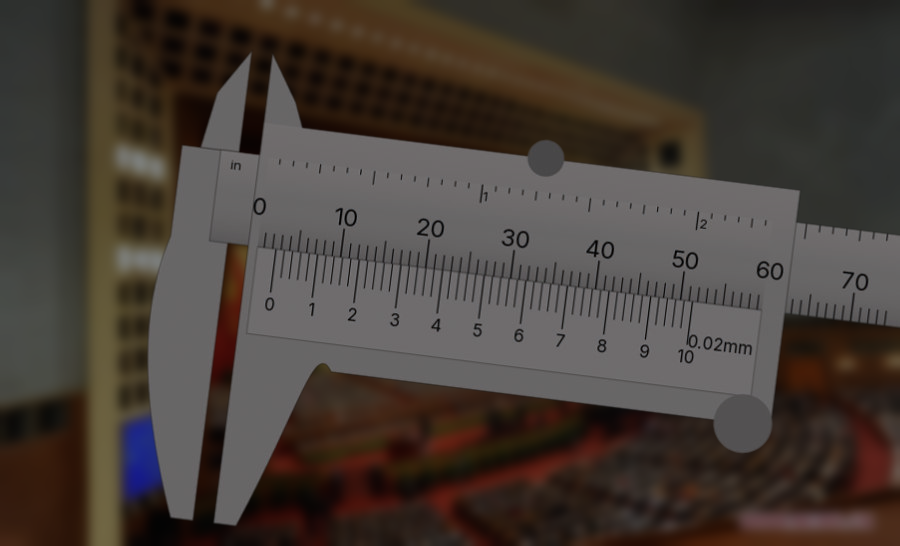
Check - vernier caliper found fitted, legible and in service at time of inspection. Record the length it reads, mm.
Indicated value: 2.4 mm
